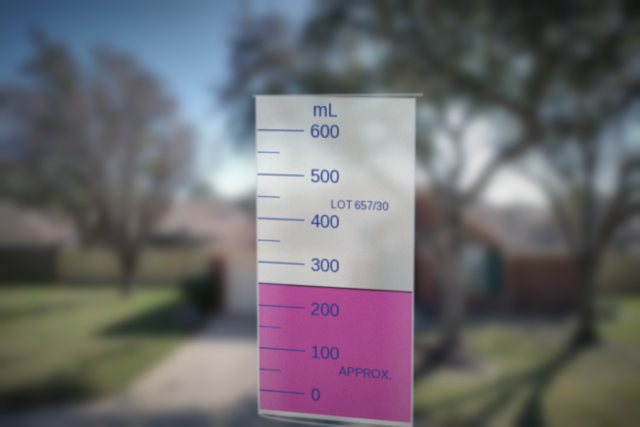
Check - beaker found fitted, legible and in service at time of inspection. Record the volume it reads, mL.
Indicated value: 250 mL
